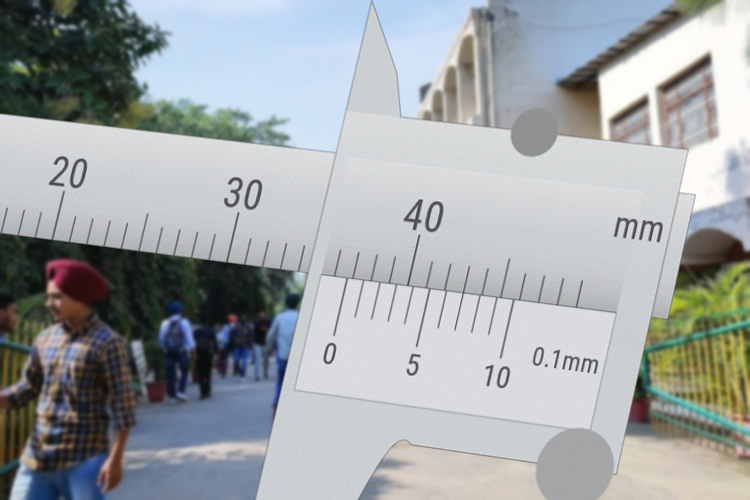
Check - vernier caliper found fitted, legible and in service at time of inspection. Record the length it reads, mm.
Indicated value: 36.7 mm
